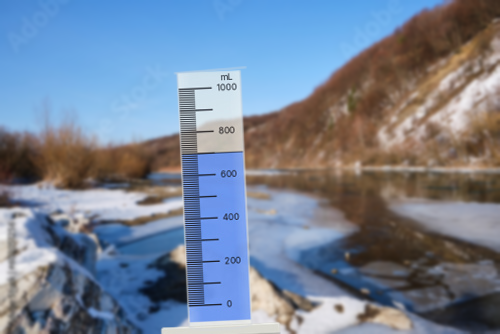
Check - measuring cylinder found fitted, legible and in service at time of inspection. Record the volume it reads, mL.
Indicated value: 700 mL
